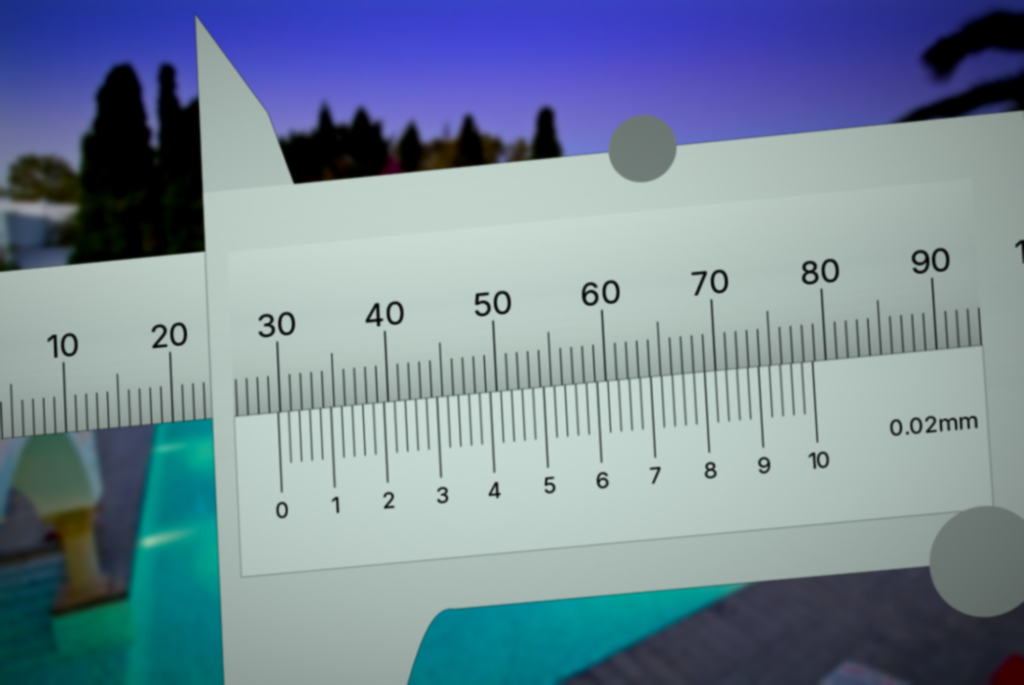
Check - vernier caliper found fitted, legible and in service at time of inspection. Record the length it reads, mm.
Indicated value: 29.8 mm
